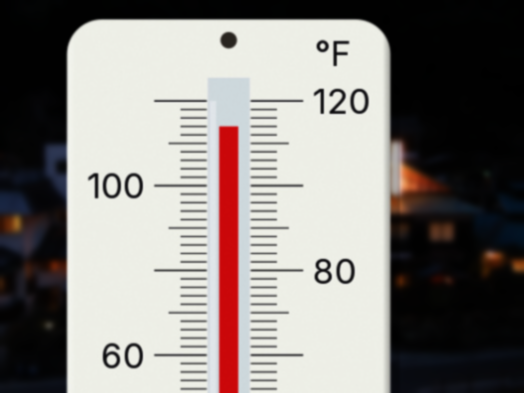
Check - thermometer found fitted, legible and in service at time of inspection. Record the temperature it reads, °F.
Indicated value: 114 °F
